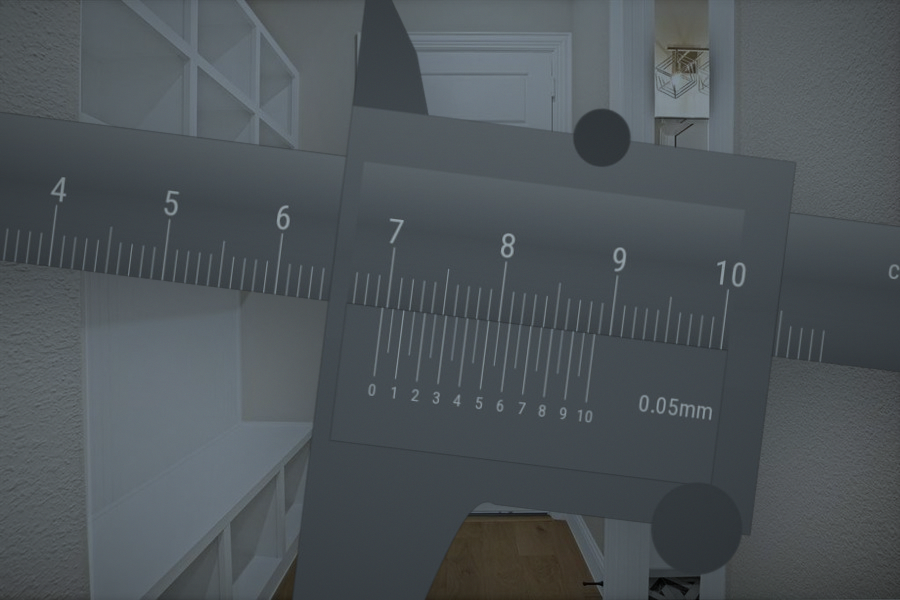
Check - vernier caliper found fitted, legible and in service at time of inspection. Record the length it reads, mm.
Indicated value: 69.6 mm
